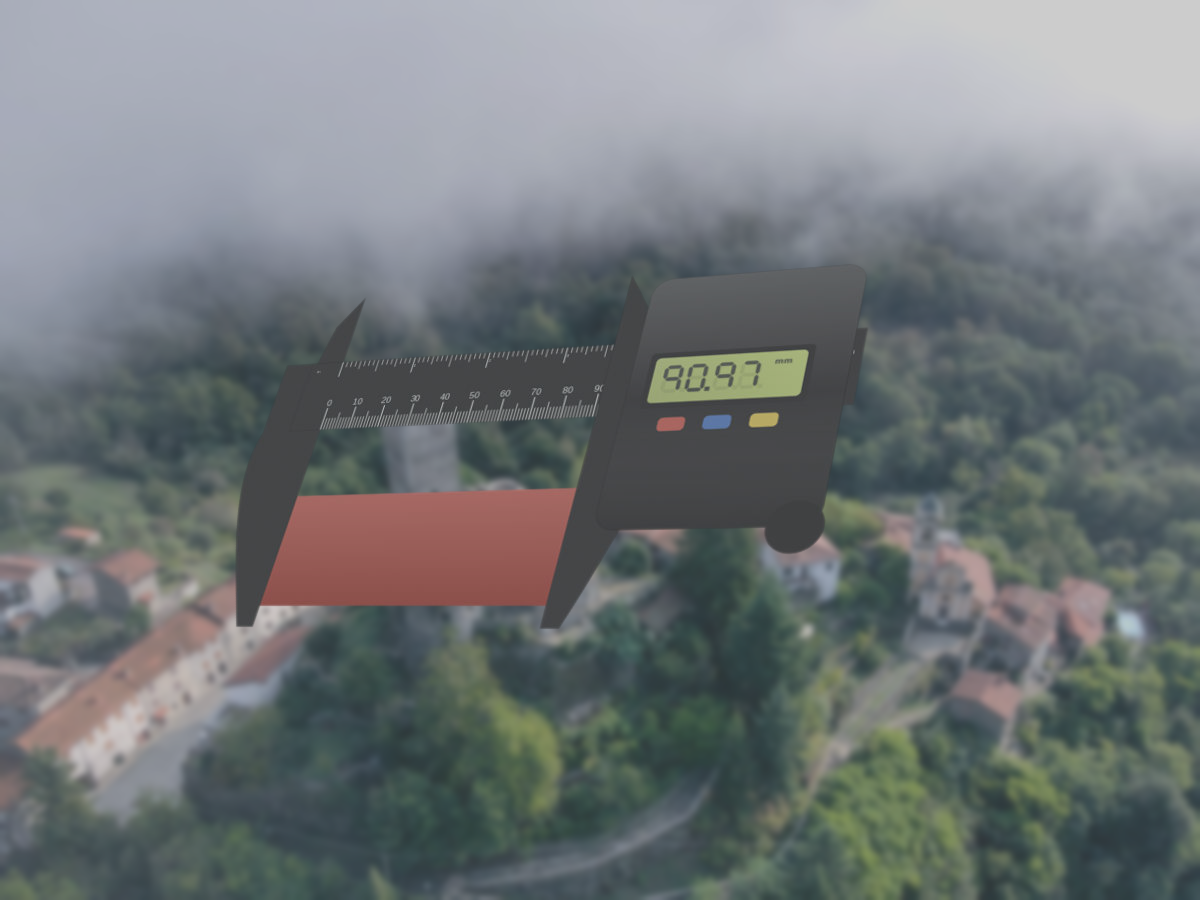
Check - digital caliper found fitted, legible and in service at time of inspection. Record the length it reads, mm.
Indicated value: 90.97 mm
